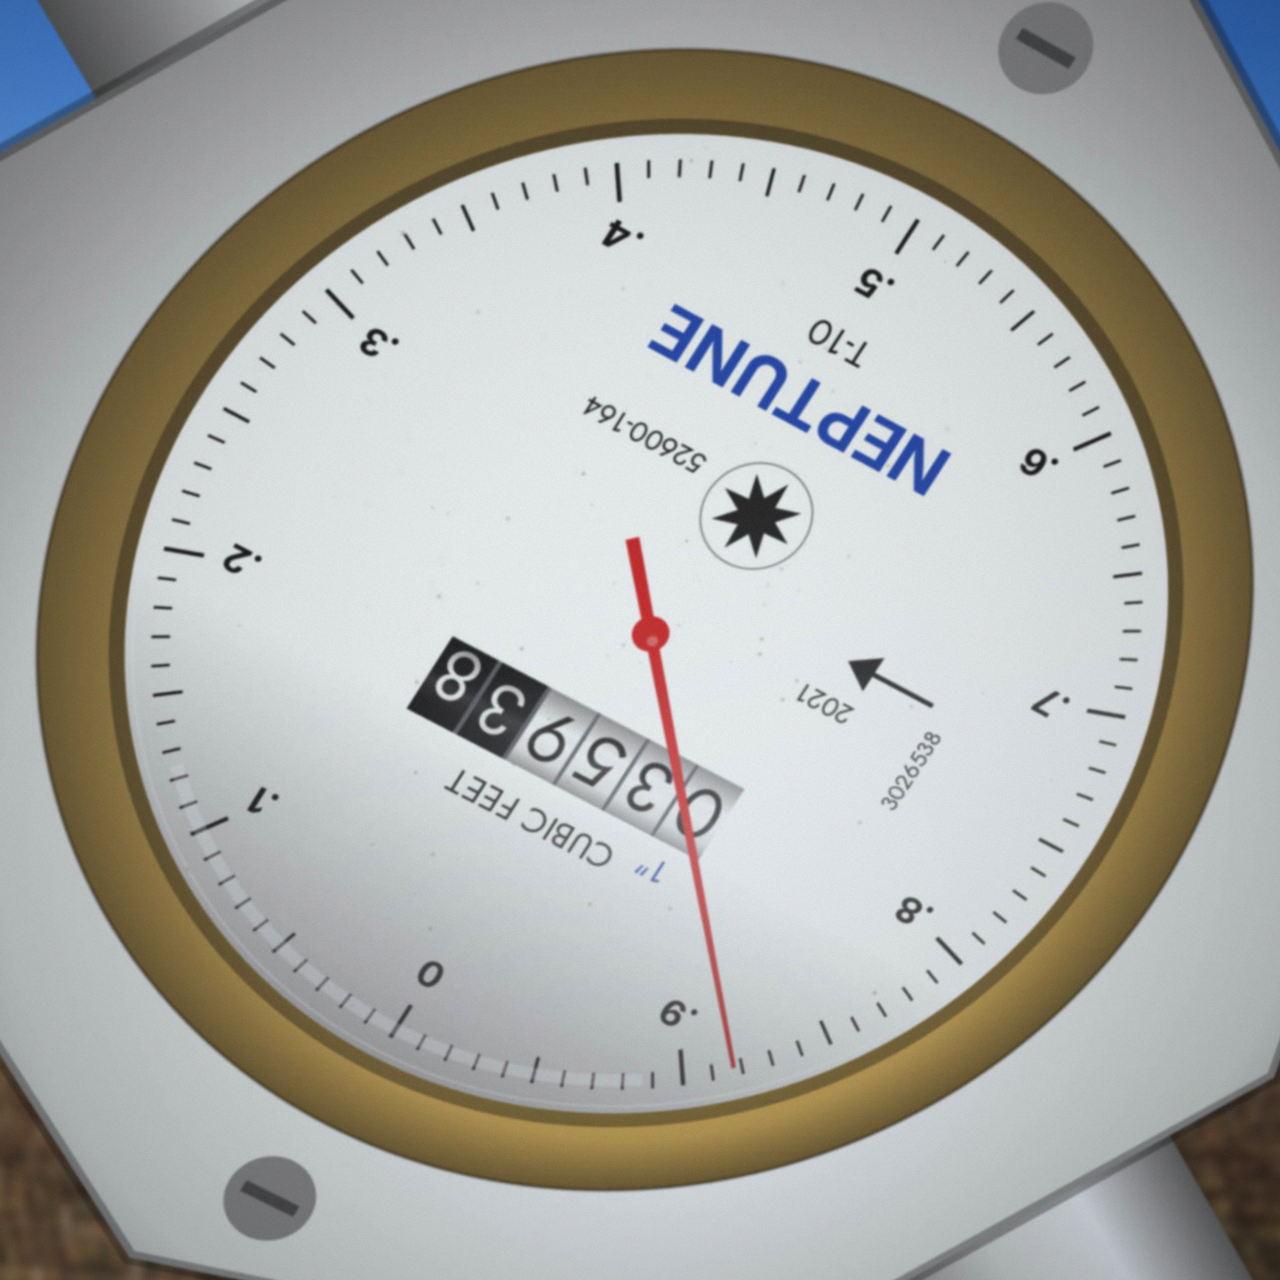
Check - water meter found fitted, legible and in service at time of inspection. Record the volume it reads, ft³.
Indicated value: 35937.88 ft³
